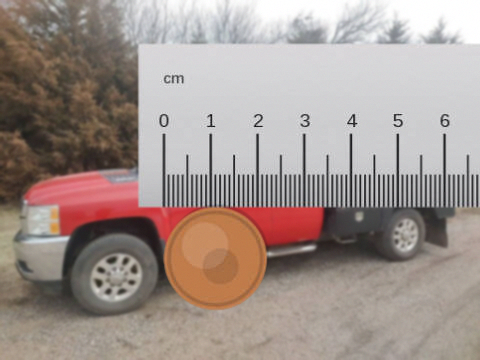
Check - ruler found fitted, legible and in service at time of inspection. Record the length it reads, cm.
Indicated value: 2.2 cm
